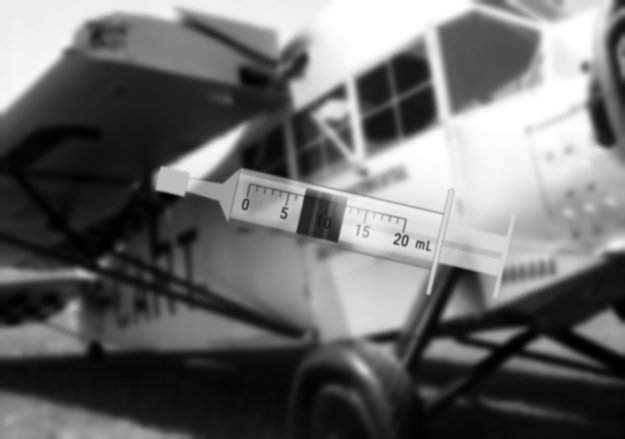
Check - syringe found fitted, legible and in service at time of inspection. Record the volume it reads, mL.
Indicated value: 7 mL
